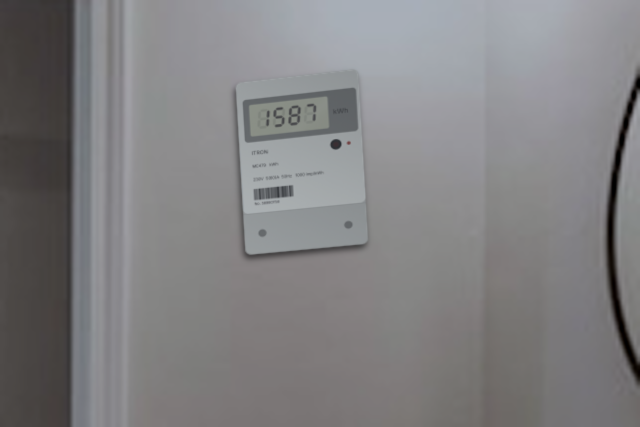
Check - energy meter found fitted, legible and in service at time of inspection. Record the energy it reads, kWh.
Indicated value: 1587 kWh
